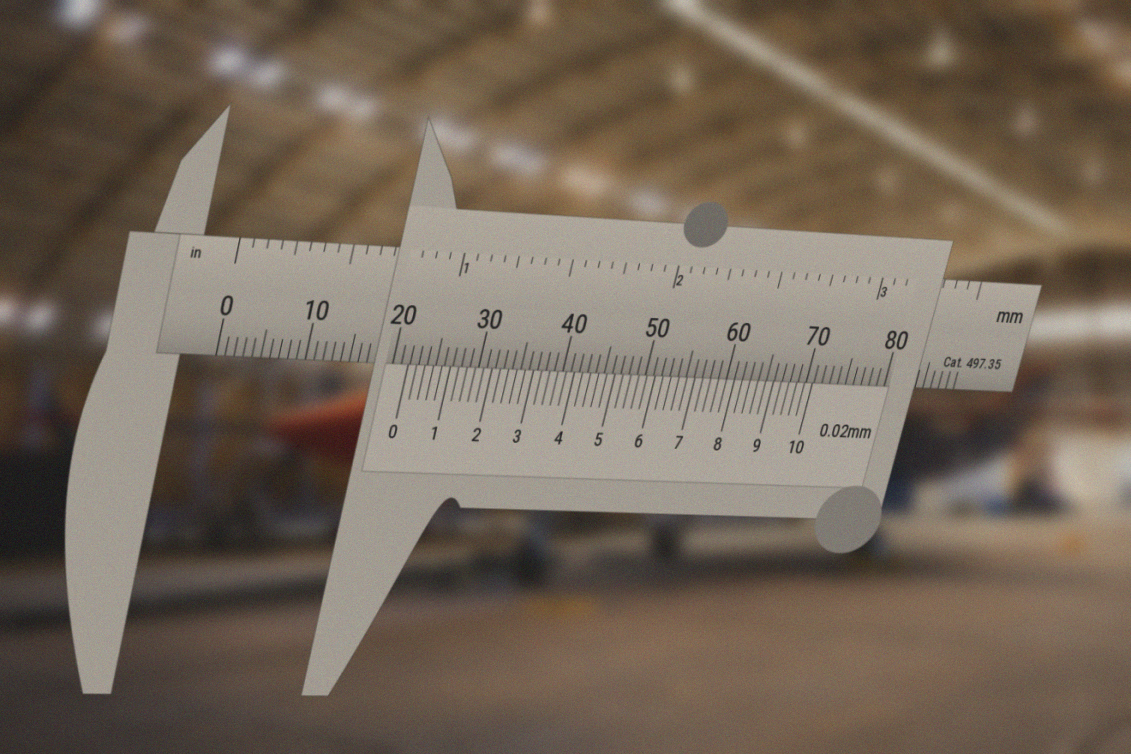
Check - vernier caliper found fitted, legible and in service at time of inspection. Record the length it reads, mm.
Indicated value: 21.8 mm
